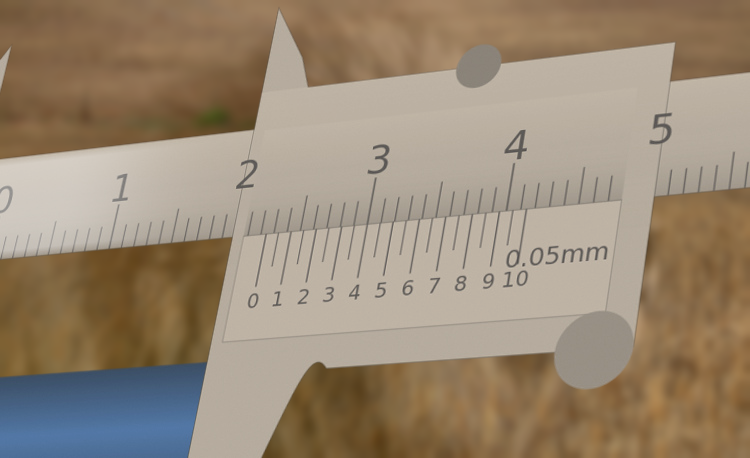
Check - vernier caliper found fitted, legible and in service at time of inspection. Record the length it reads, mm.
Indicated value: 22.4 mm
